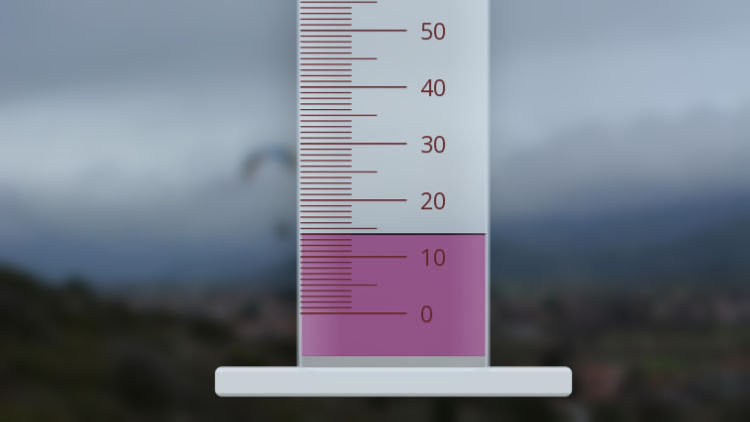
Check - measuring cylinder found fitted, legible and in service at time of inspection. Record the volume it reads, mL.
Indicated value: 14 mL
